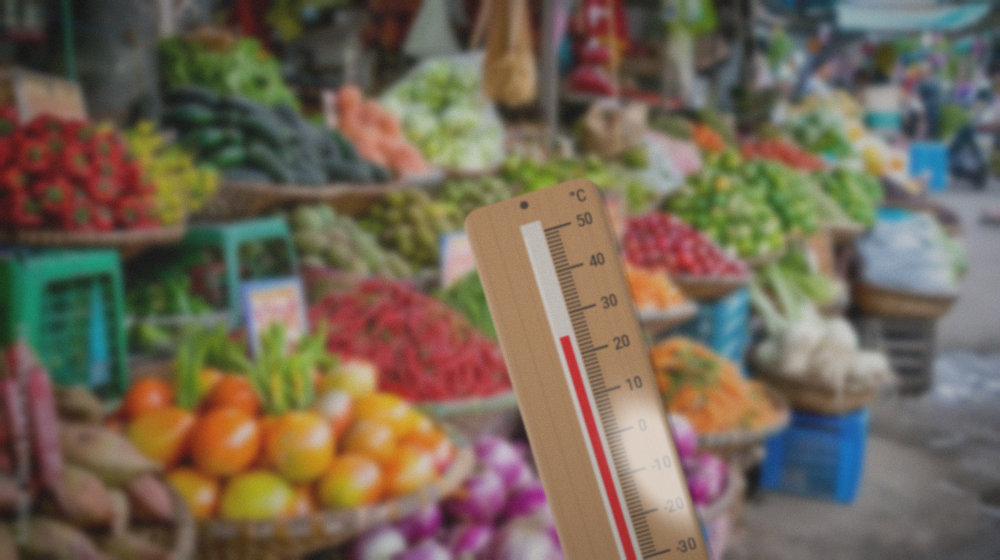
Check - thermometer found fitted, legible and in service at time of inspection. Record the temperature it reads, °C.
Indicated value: 25 °C
